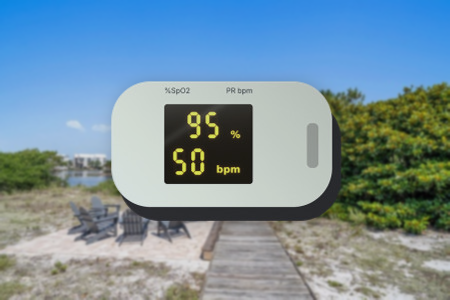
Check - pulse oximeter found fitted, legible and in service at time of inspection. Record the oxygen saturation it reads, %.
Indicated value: 95 %
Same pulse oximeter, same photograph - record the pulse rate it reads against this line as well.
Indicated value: 50 bpm
